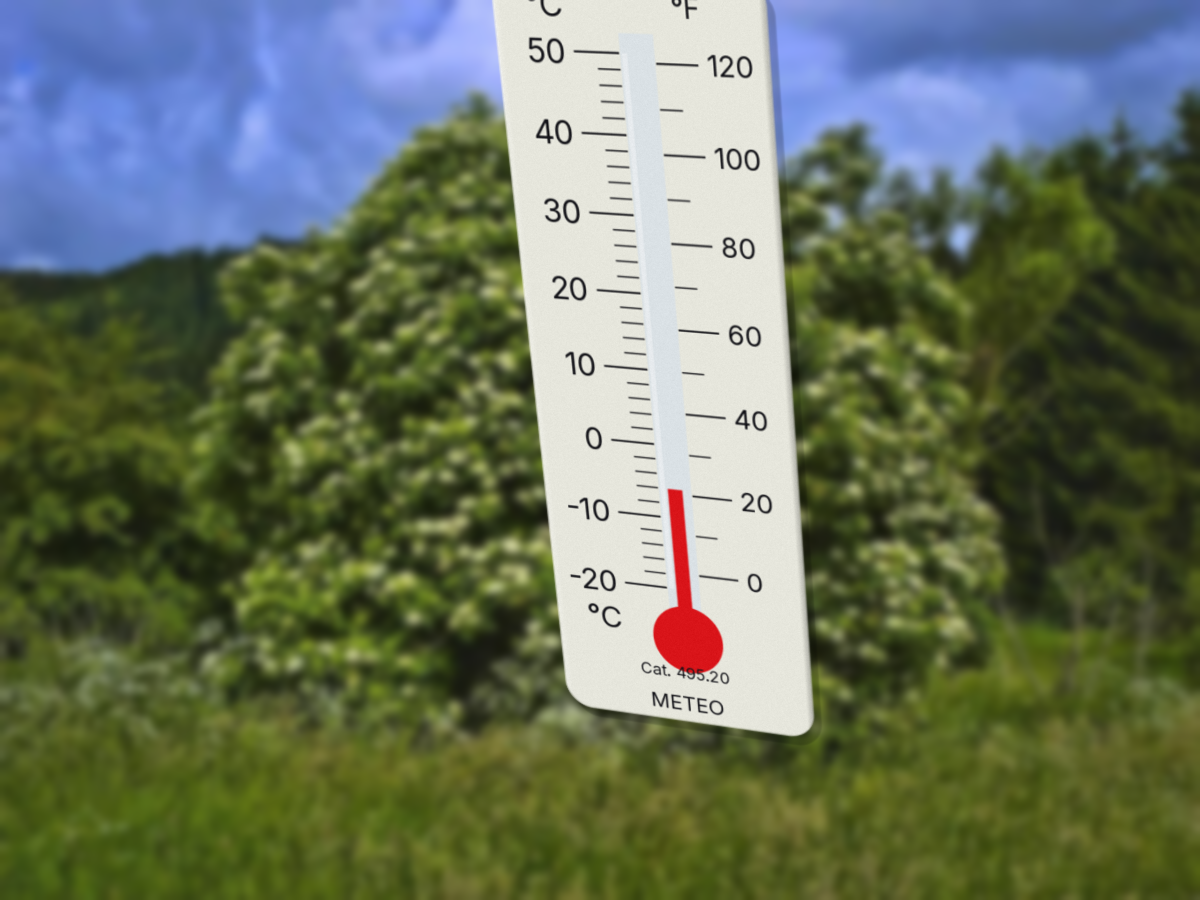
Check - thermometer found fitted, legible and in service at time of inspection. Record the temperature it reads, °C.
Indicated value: -6 °C
